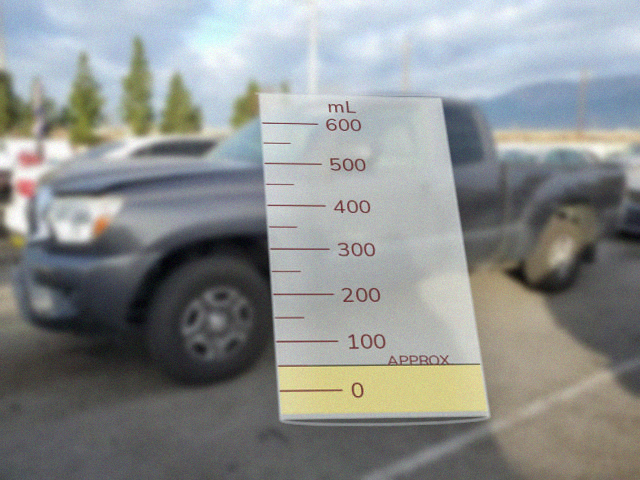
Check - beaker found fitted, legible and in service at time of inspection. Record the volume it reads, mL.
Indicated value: 50 mL
